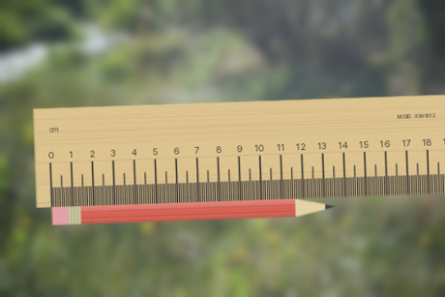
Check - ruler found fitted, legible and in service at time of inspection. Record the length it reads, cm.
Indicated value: 13.5 cm
